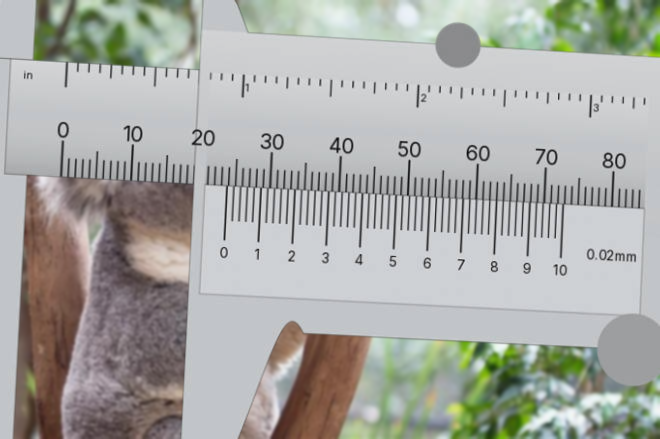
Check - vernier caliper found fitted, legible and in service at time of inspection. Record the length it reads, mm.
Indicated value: 23.8 mm
